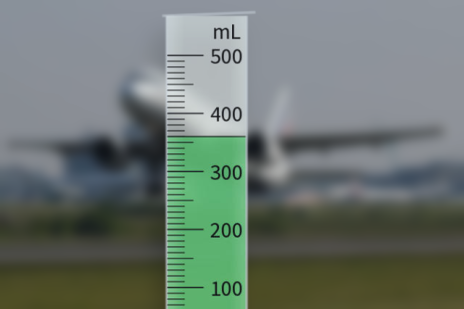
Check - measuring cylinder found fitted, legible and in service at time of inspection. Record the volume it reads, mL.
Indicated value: 360 mL
